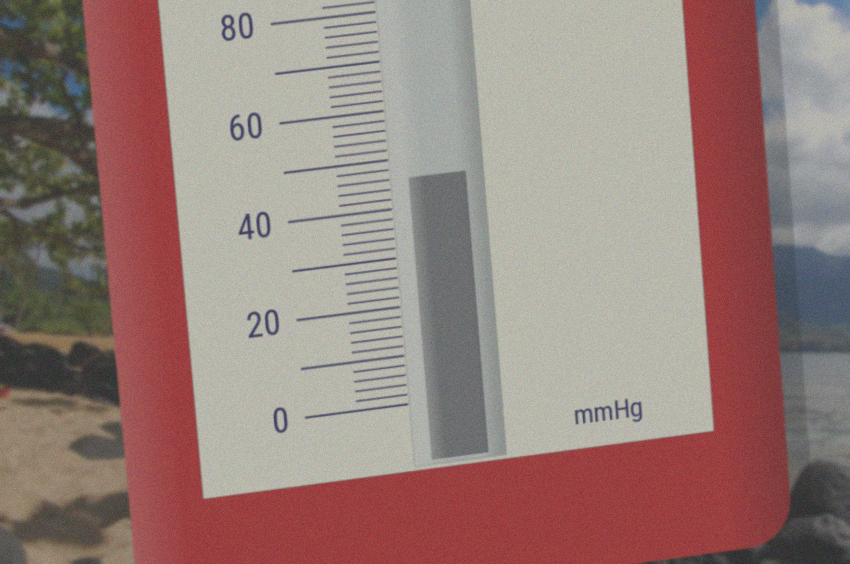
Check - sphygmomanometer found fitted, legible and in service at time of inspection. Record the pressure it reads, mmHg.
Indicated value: 46 mmHg
